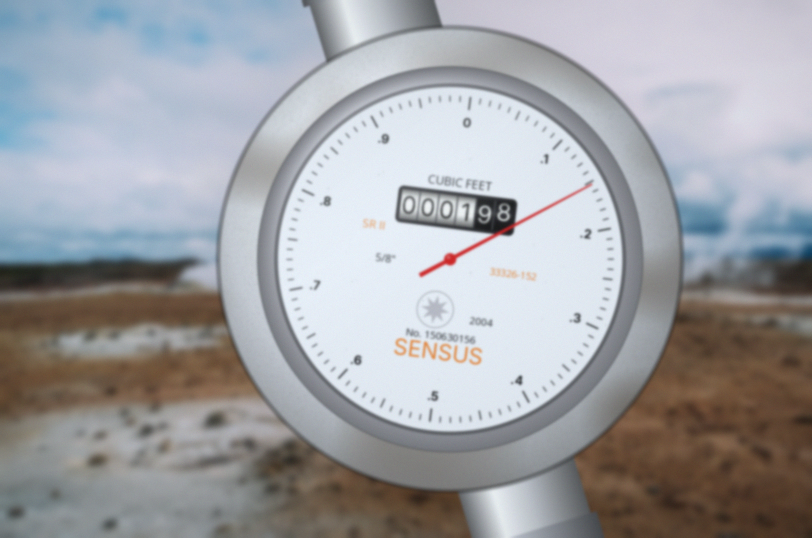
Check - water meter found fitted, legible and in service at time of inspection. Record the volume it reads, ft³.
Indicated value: 198.15 ft³
